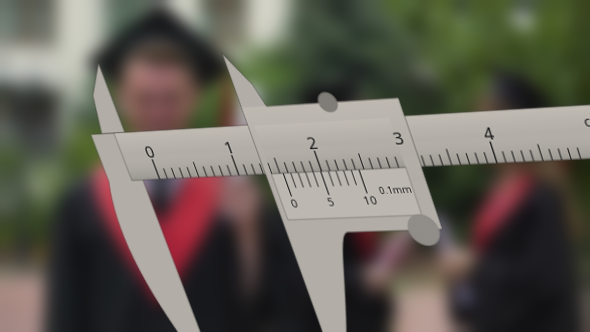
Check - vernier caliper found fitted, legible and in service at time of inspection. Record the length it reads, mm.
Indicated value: 15.4 mm
